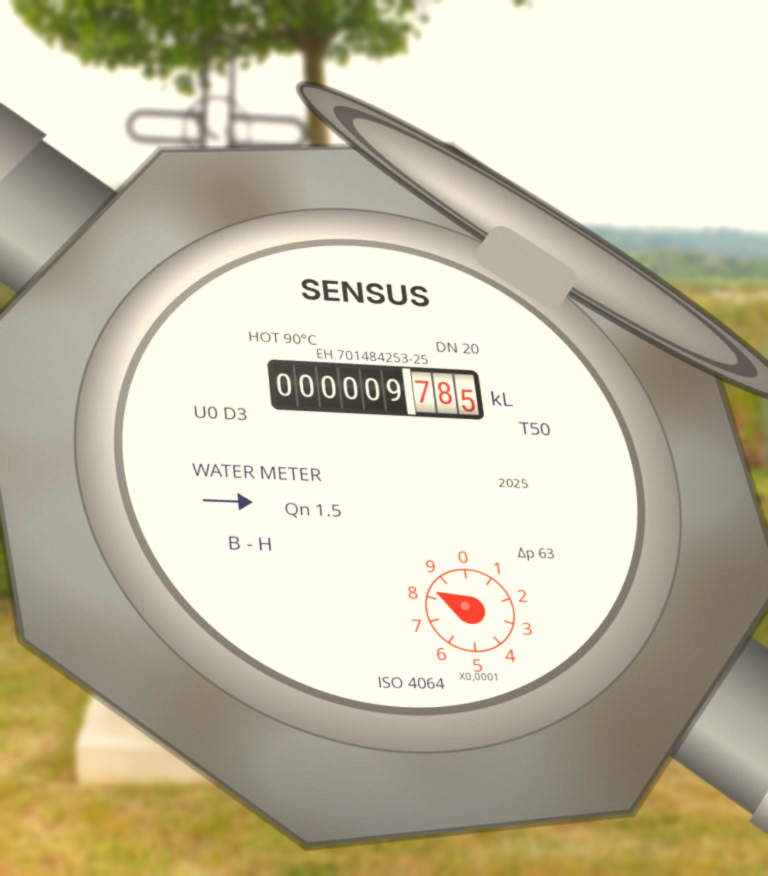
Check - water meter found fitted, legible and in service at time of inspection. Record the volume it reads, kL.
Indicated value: 9.7848 kL
